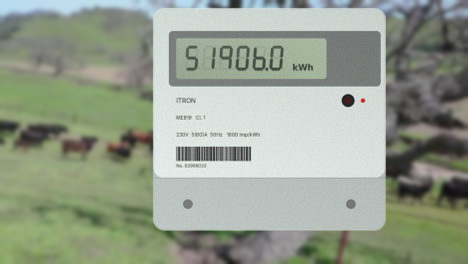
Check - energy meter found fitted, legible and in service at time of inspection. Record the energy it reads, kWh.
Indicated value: 51906.0 kWh
